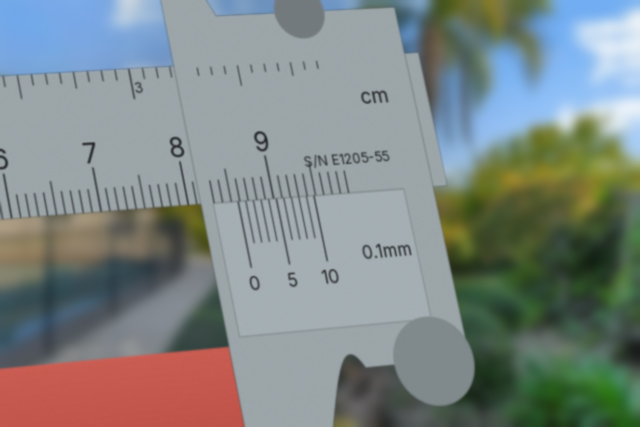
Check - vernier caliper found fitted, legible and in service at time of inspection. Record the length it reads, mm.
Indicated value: 85.8 mm
